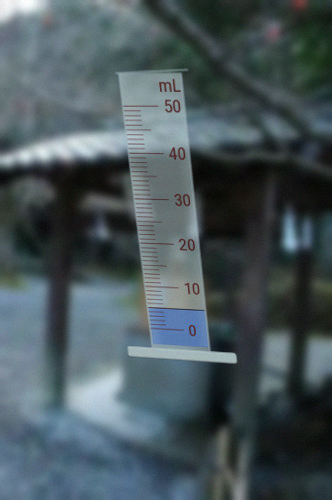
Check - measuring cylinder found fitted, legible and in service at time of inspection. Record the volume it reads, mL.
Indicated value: 5 mL
